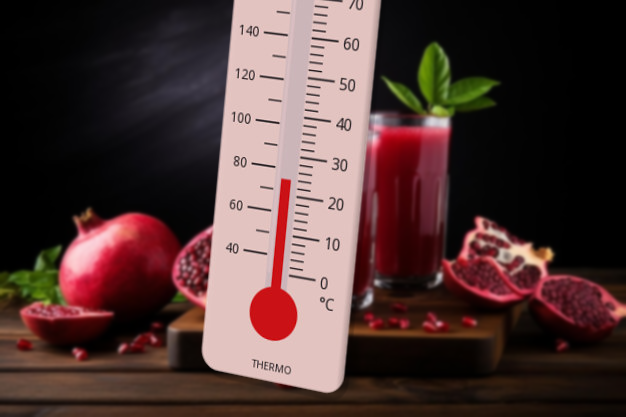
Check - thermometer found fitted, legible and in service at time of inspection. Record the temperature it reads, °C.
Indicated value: 24 °C
